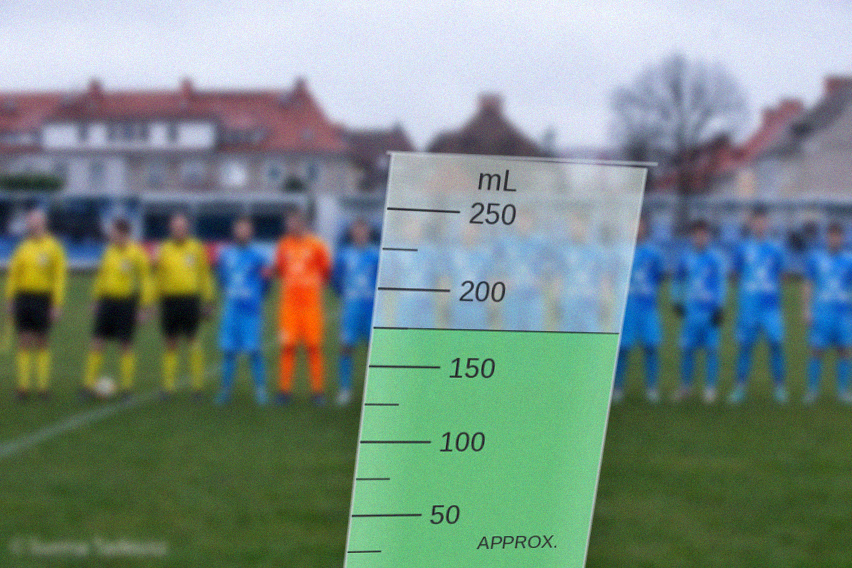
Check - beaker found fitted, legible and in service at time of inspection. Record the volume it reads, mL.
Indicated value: 175 mL
